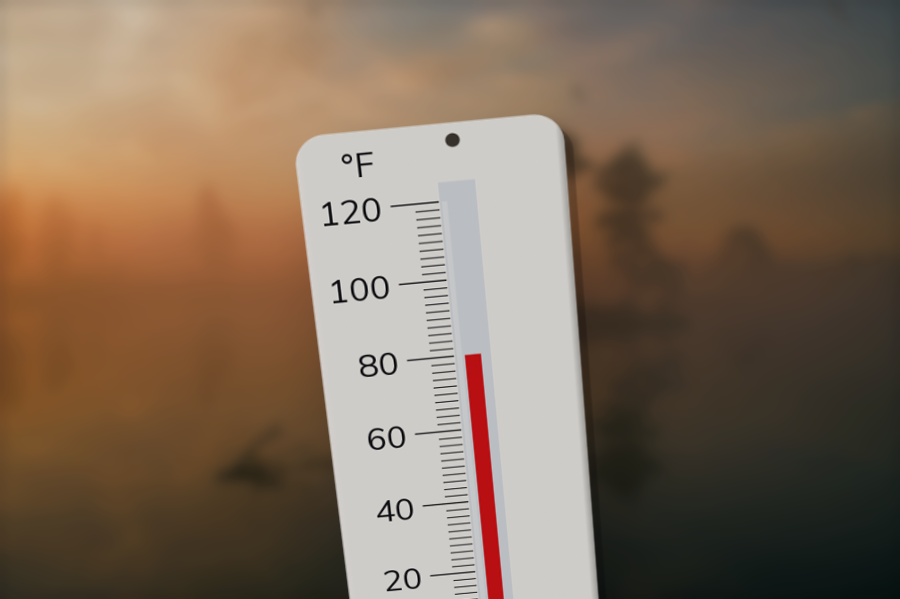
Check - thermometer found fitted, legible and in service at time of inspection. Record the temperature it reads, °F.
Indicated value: 80 °F
